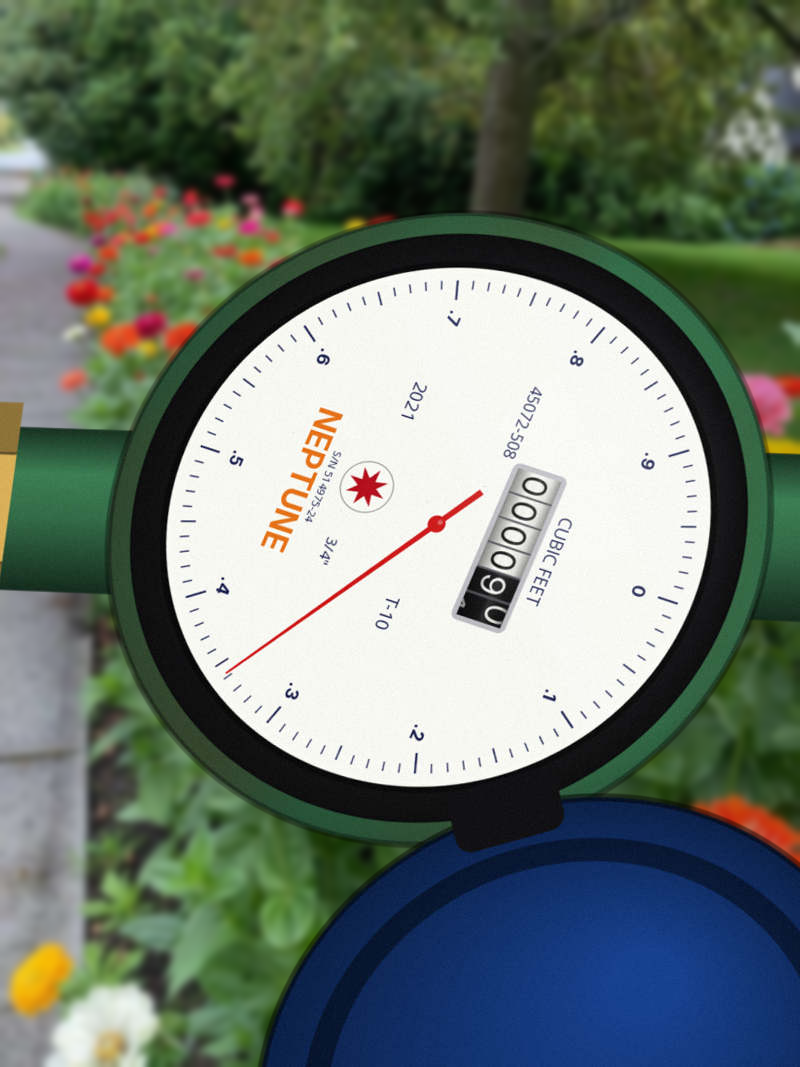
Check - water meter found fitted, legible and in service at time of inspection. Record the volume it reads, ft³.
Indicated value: 90.34 ft³
